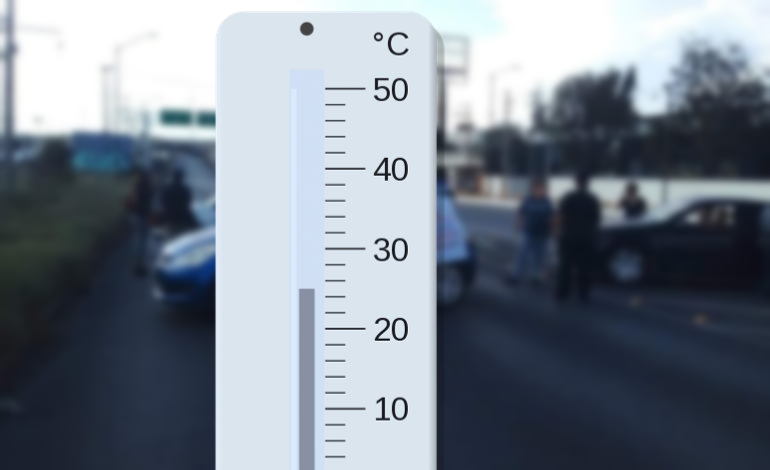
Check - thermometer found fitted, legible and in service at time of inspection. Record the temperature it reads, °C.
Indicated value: 25 °C
